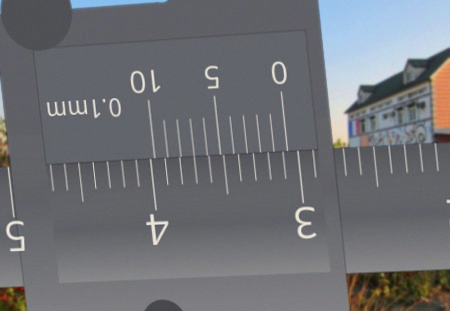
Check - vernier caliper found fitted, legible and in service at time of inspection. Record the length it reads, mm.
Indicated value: 30.7 mm
